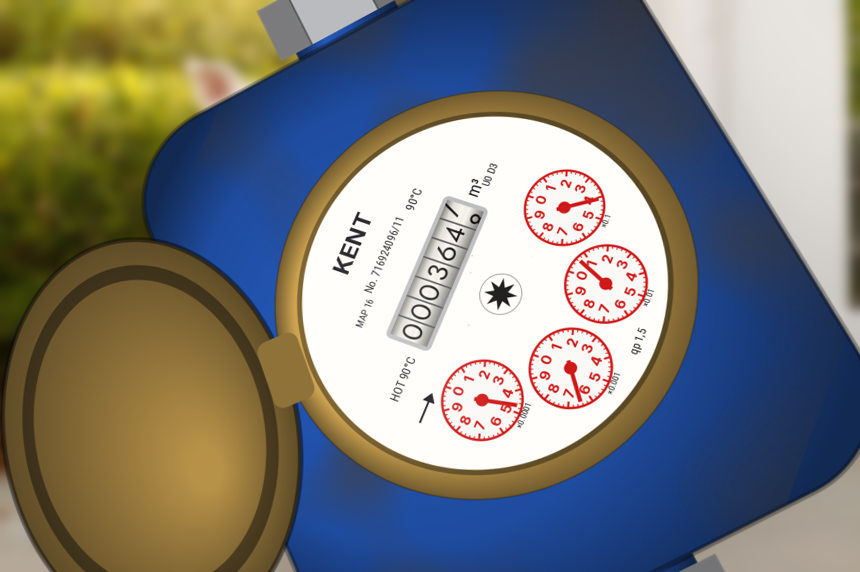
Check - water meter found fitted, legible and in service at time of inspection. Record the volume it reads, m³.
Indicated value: 3647.4064 m³
